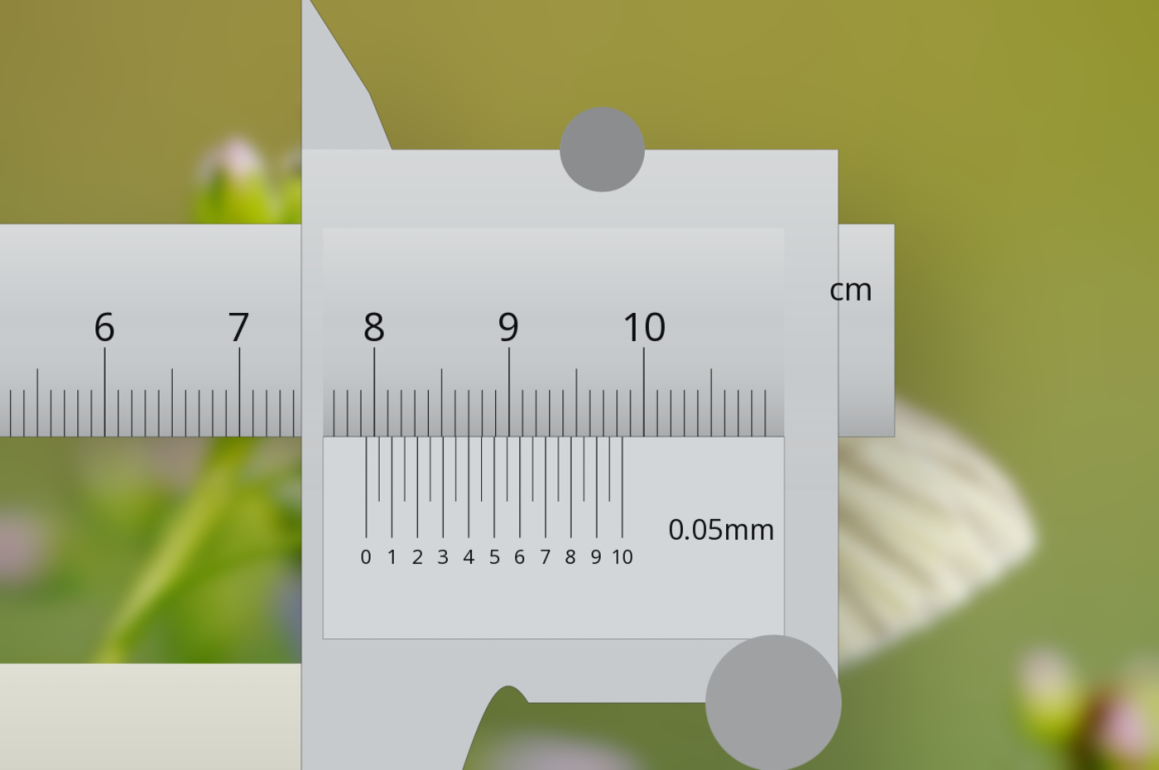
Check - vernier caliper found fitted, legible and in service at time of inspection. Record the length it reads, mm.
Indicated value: 79.4 mm
